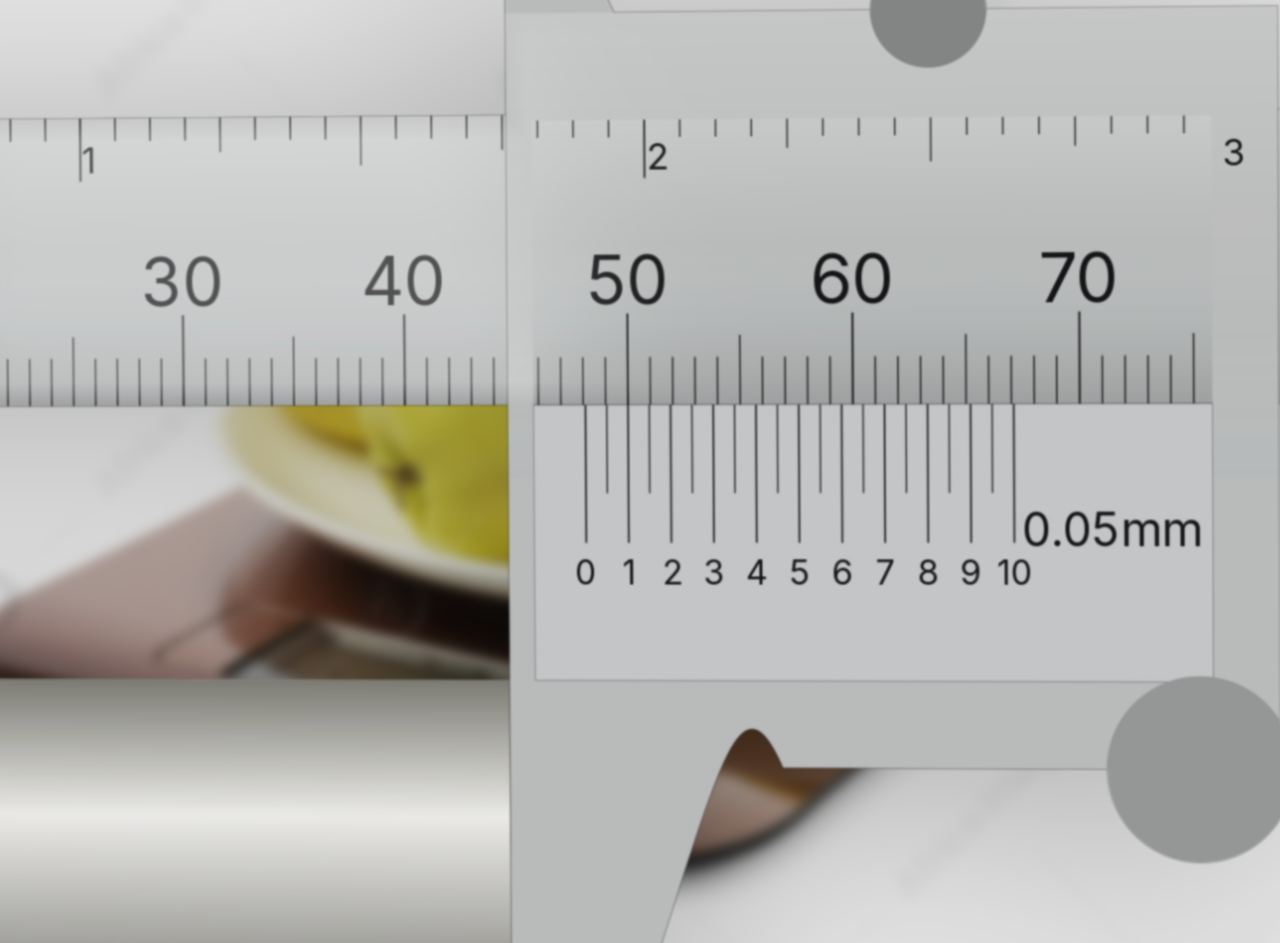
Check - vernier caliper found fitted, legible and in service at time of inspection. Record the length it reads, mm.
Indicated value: 48.1 mm
